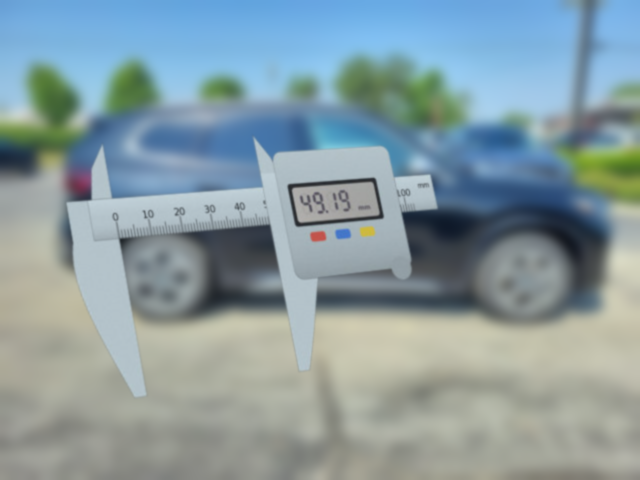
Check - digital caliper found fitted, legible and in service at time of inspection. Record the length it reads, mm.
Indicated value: 49.19 mm
